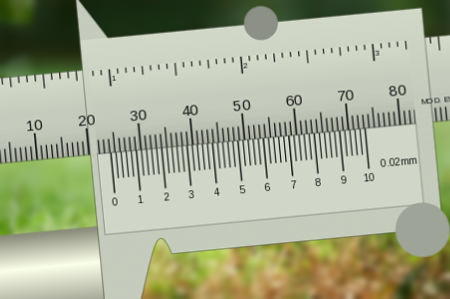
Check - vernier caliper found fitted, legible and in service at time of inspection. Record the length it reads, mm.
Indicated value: 24.2 mm
